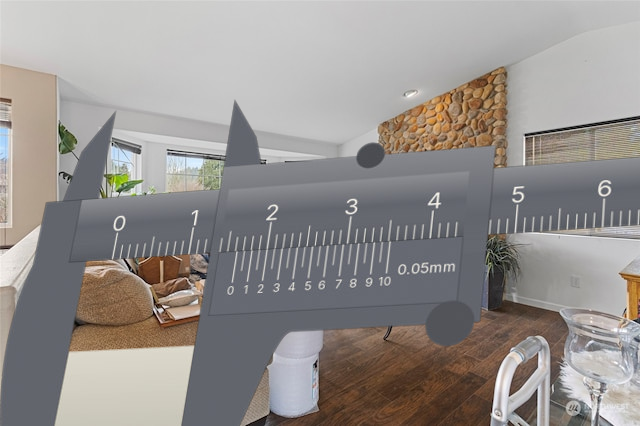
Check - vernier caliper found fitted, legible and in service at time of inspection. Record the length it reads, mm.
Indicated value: 16.2 mm
